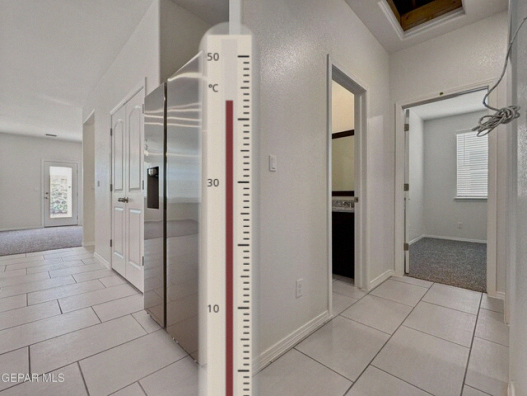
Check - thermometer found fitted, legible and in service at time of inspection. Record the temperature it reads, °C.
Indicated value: 43 °C
